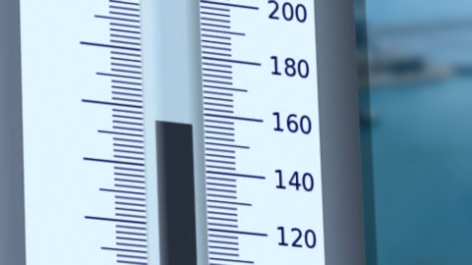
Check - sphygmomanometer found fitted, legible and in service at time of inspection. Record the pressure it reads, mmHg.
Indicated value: 156 mmHg
